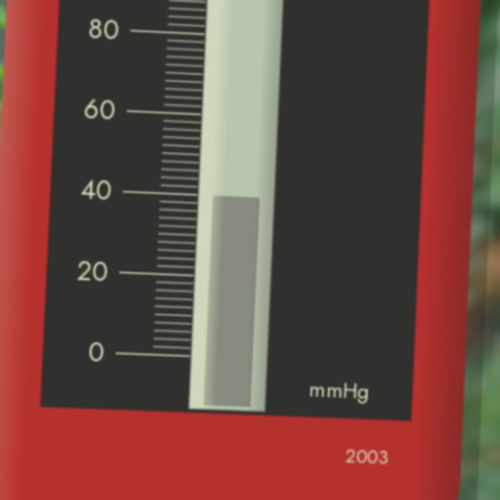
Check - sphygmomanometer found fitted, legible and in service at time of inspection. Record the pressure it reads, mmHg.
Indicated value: 40 mmHg
